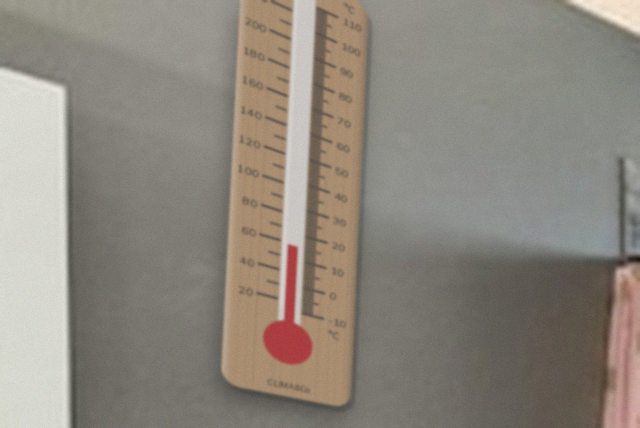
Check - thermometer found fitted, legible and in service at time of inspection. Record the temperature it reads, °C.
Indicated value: 15 °C
